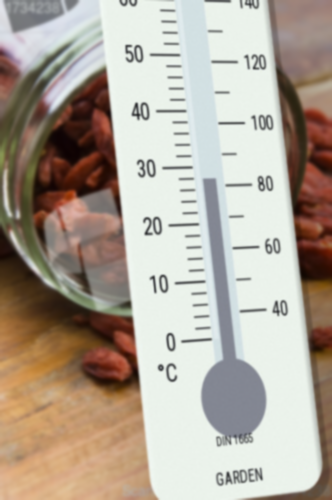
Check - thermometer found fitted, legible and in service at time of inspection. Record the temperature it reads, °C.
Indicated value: 28 °C
